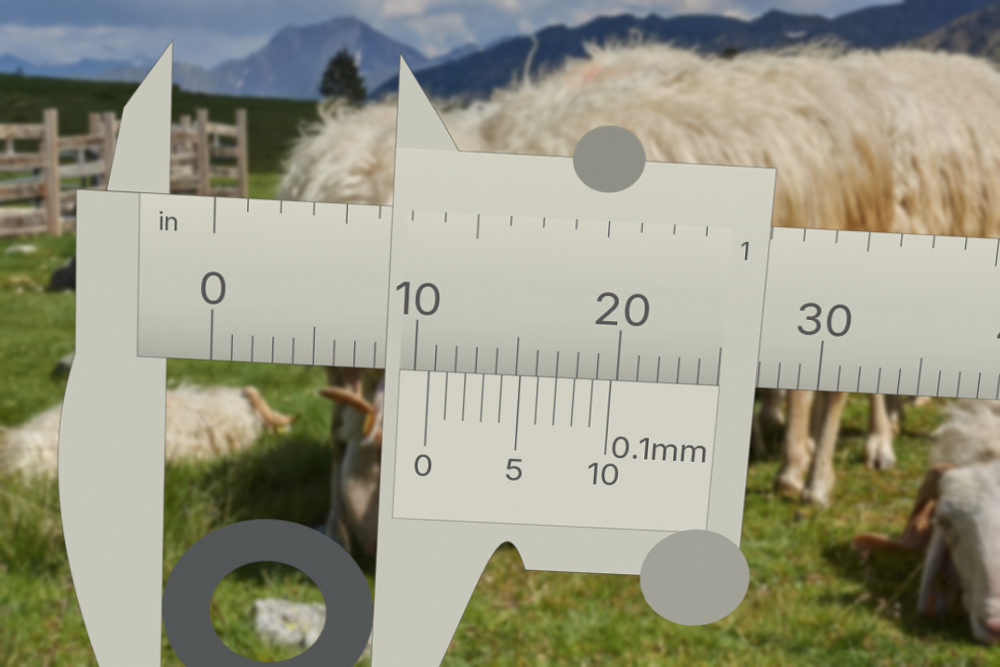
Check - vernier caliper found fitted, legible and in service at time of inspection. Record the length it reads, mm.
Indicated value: 10.7 mm
